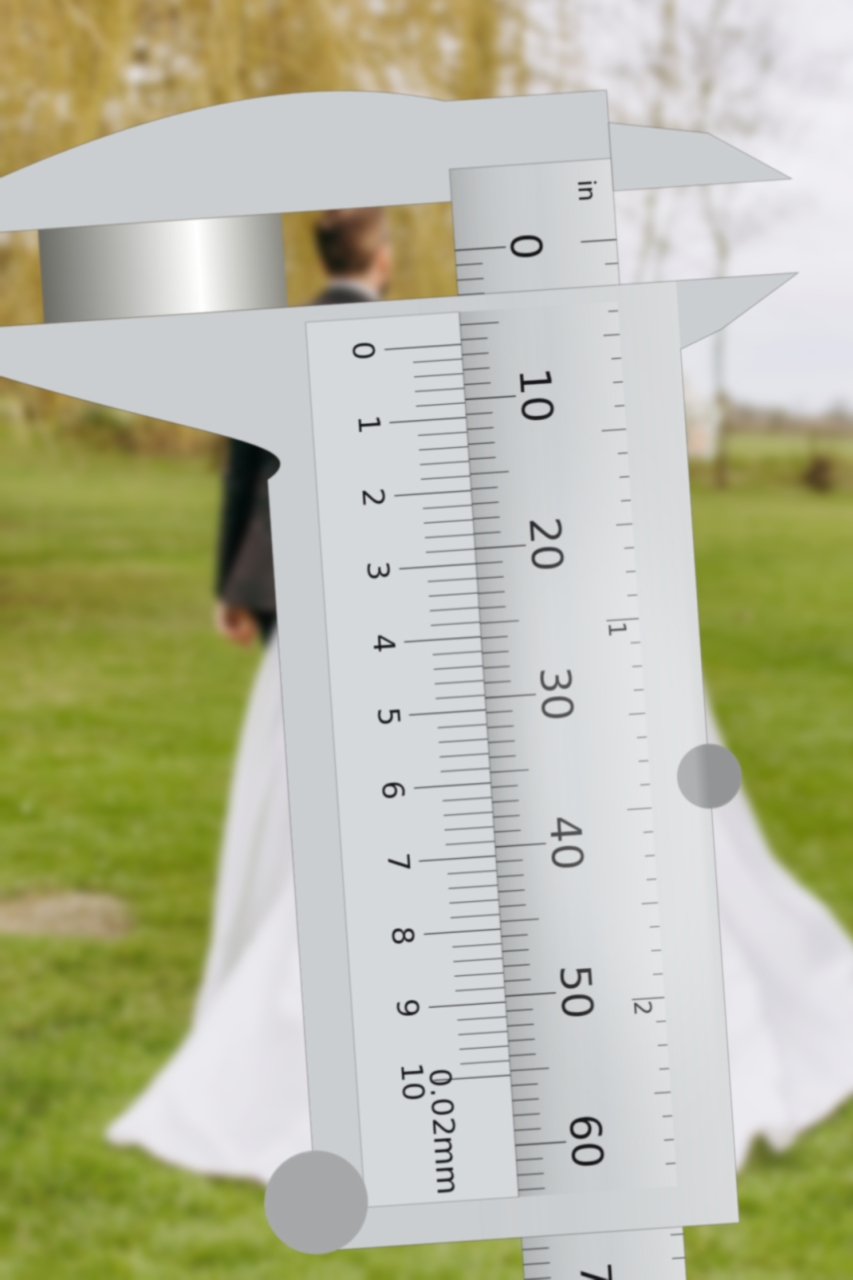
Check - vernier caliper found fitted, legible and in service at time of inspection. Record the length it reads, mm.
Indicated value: 6.3 mm
